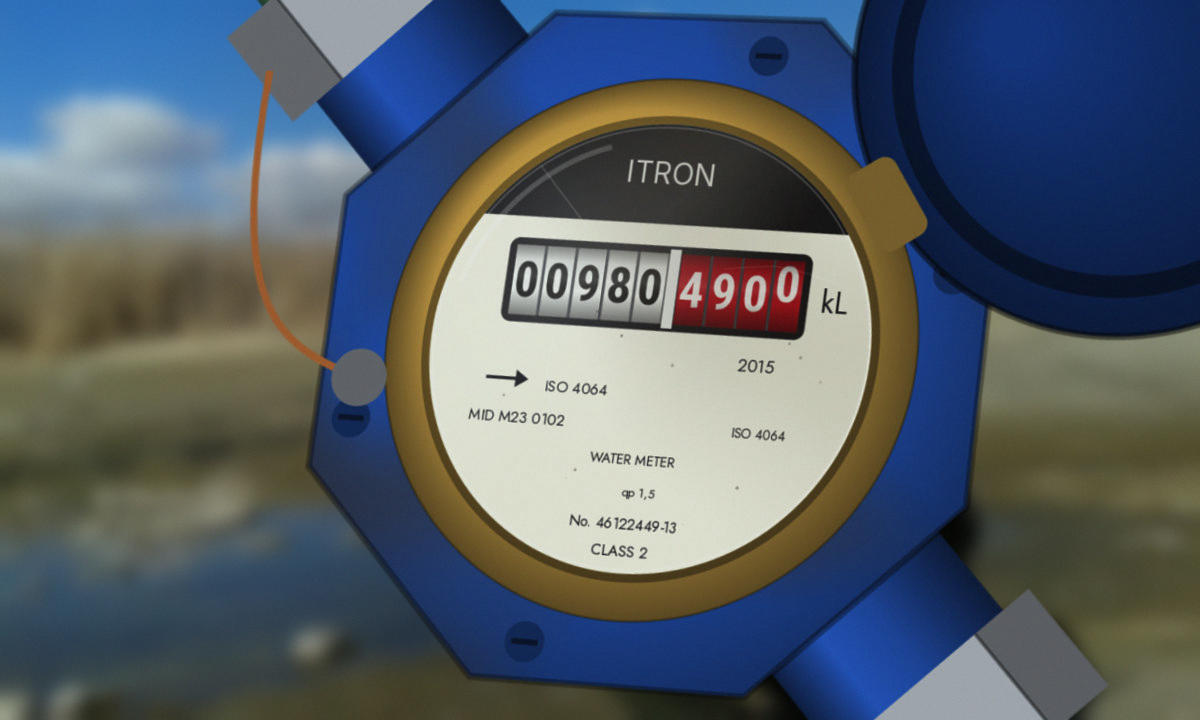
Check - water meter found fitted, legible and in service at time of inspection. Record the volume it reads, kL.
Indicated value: 980.4900 kL
